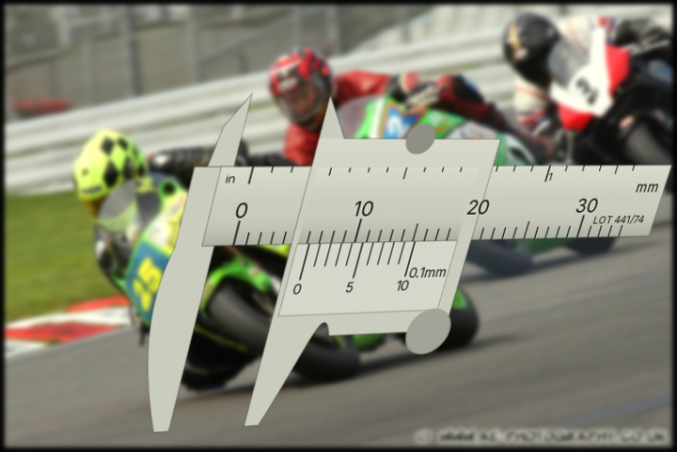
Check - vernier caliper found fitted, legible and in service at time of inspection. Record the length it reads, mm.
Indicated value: 6.2 mm
